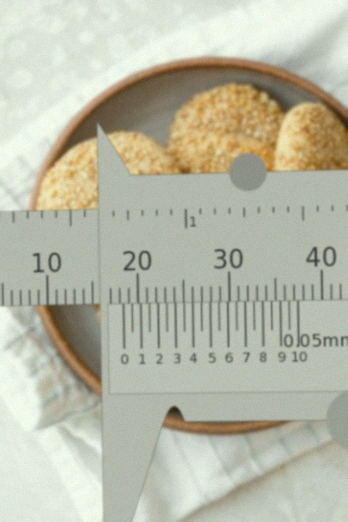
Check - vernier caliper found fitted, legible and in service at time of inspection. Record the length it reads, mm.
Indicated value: 18.4 mm
